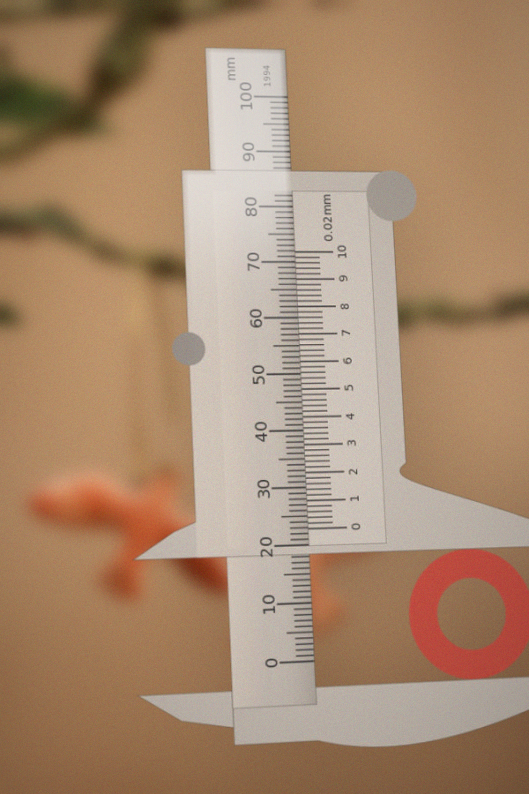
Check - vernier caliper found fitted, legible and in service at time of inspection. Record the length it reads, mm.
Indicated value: 22.8 mm
